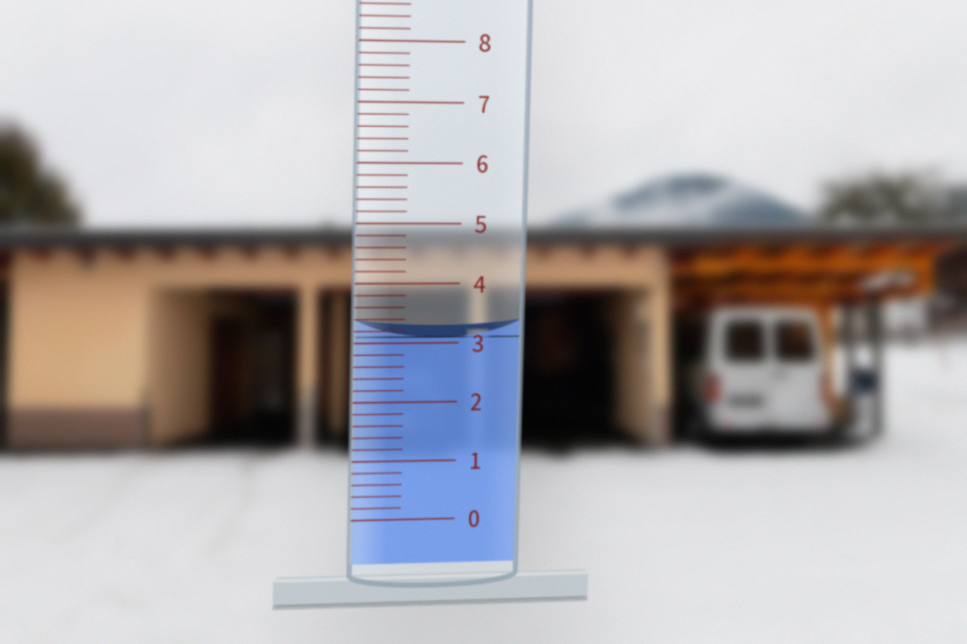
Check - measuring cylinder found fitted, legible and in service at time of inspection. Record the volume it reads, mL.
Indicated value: 3.1 mL
